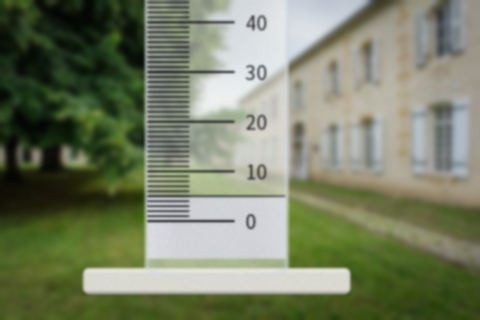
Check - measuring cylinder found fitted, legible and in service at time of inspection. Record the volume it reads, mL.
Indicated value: 5 mL
